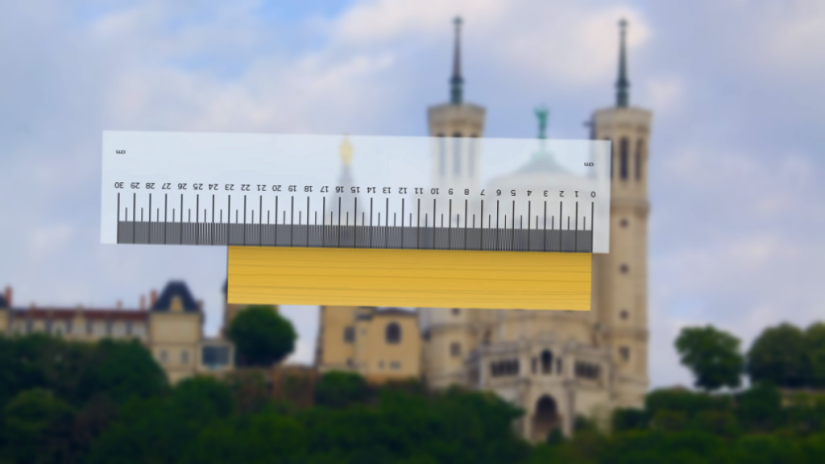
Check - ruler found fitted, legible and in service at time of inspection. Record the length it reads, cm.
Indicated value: 23 cm
